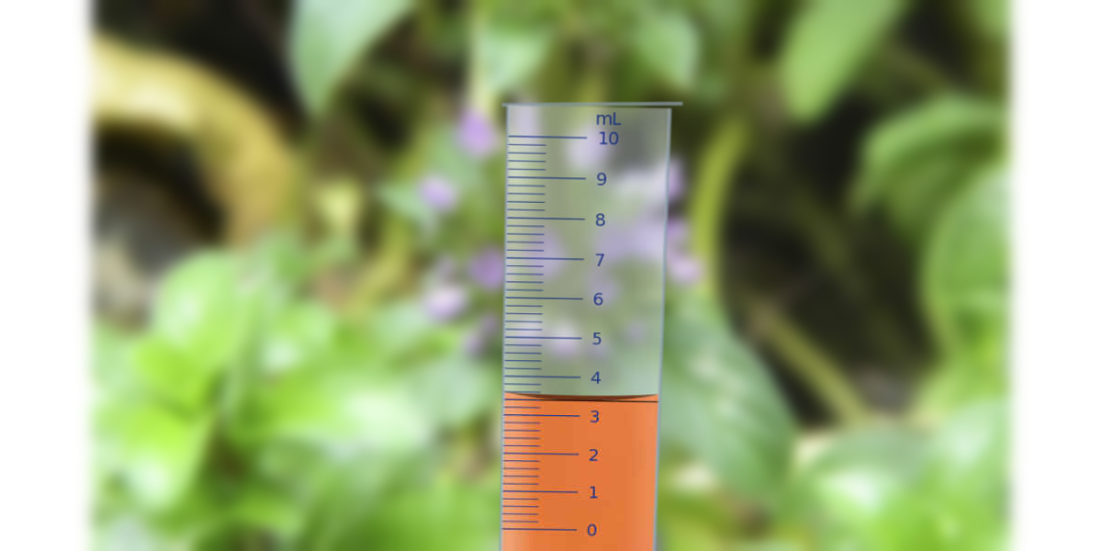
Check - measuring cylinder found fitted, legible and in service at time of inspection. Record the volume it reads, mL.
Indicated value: 3.4 mL
